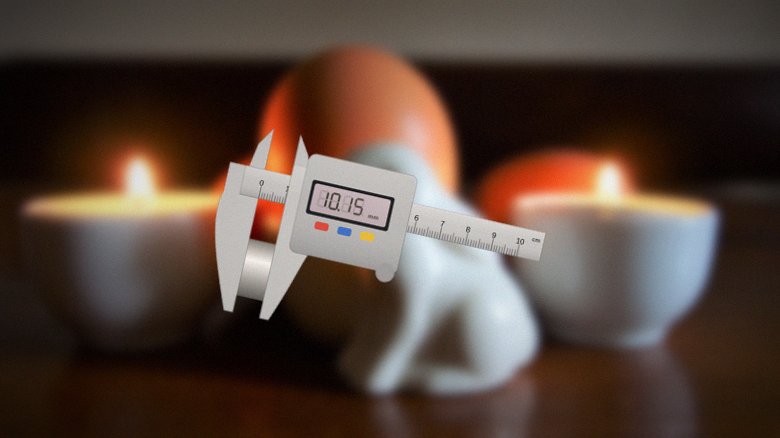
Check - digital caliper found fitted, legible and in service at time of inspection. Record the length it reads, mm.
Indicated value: 10.15 mm
